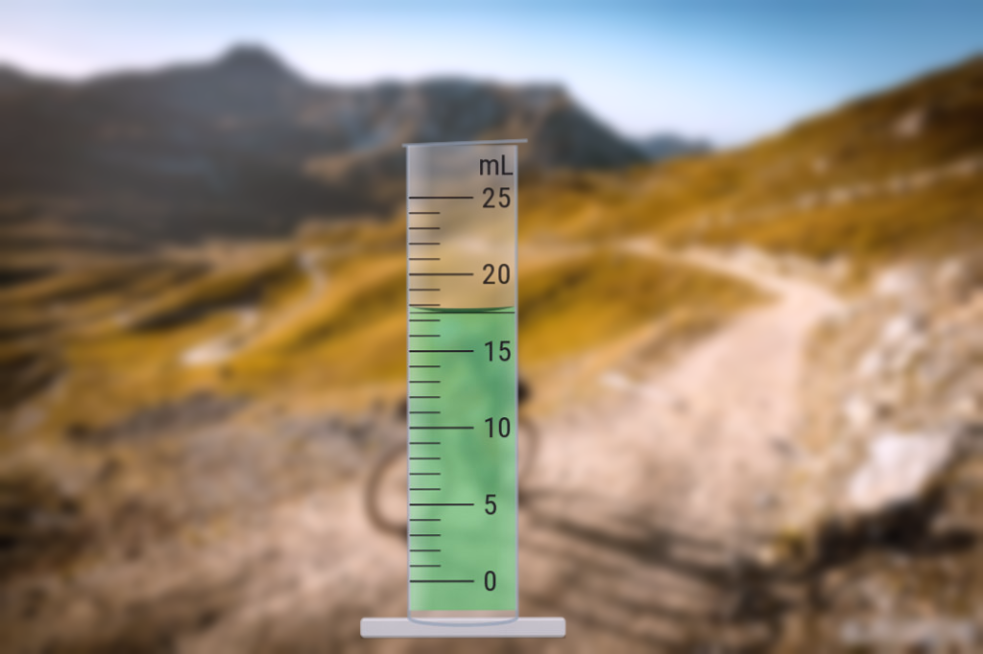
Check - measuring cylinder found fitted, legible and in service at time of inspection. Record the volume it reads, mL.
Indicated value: 17.5 mL
